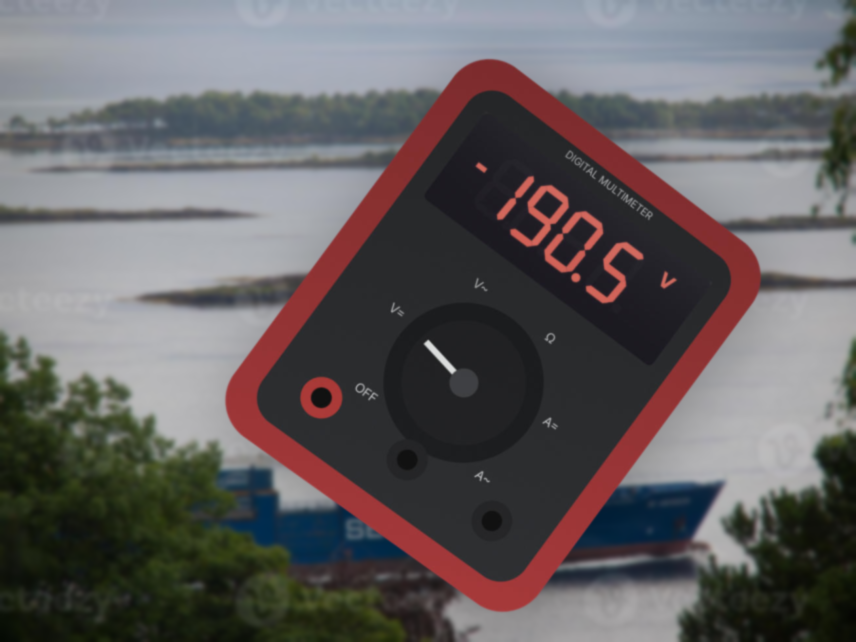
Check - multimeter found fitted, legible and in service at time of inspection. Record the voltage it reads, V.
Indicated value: -190.5 V
